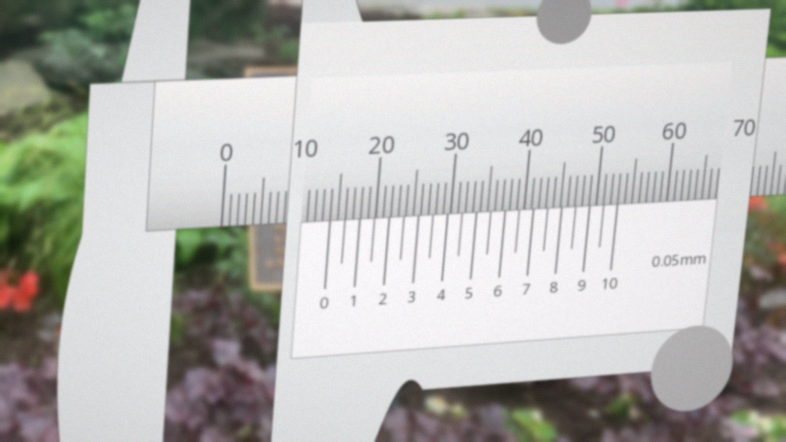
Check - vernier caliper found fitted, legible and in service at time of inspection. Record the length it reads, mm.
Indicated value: 14.0 mm
